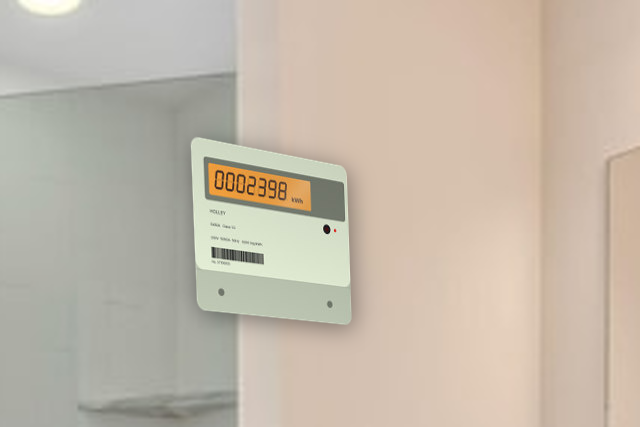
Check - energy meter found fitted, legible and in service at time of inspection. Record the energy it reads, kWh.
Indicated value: 2398 kWh
